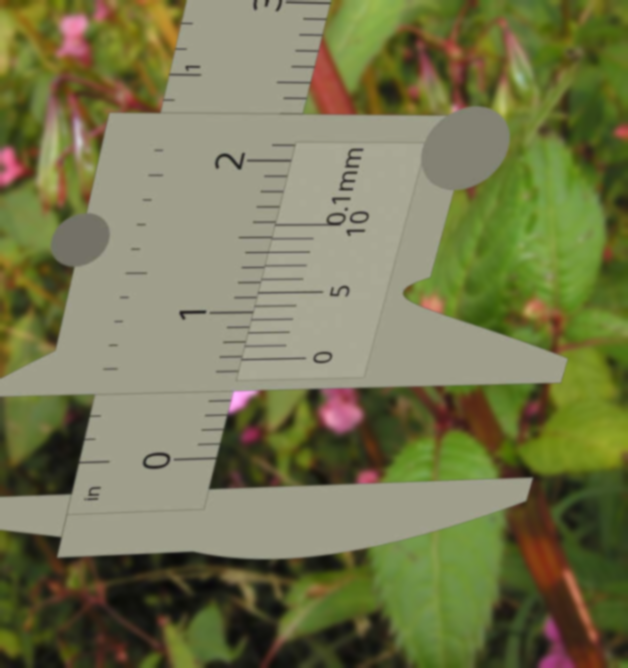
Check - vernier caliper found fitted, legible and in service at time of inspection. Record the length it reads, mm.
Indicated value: 6.8 mm
